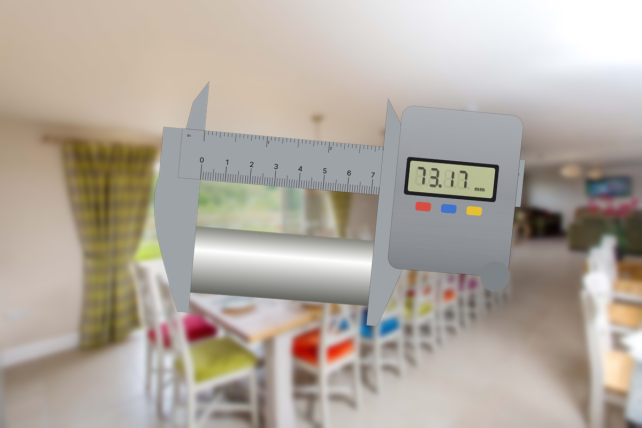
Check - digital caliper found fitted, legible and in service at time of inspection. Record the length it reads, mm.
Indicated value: 73.17 mm
